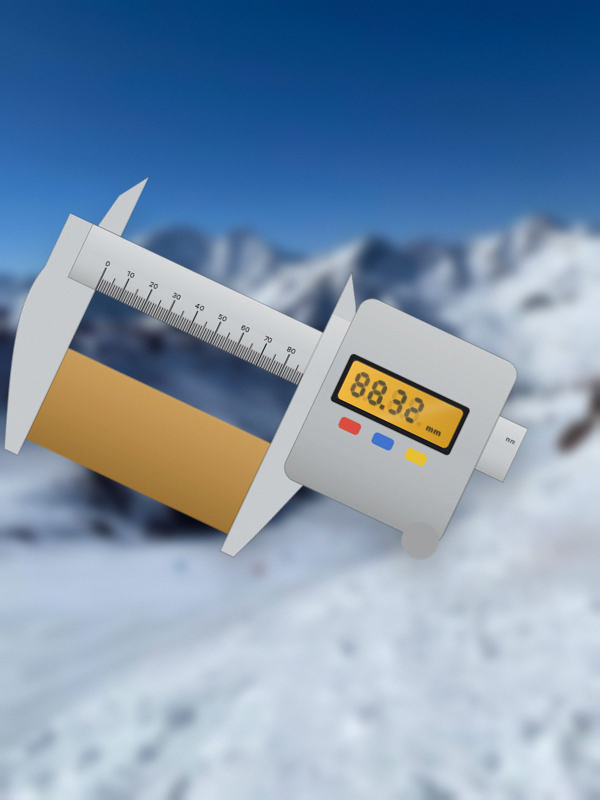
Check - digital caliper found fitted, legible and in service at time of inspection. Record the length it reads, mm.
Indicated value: 88.32 mm
